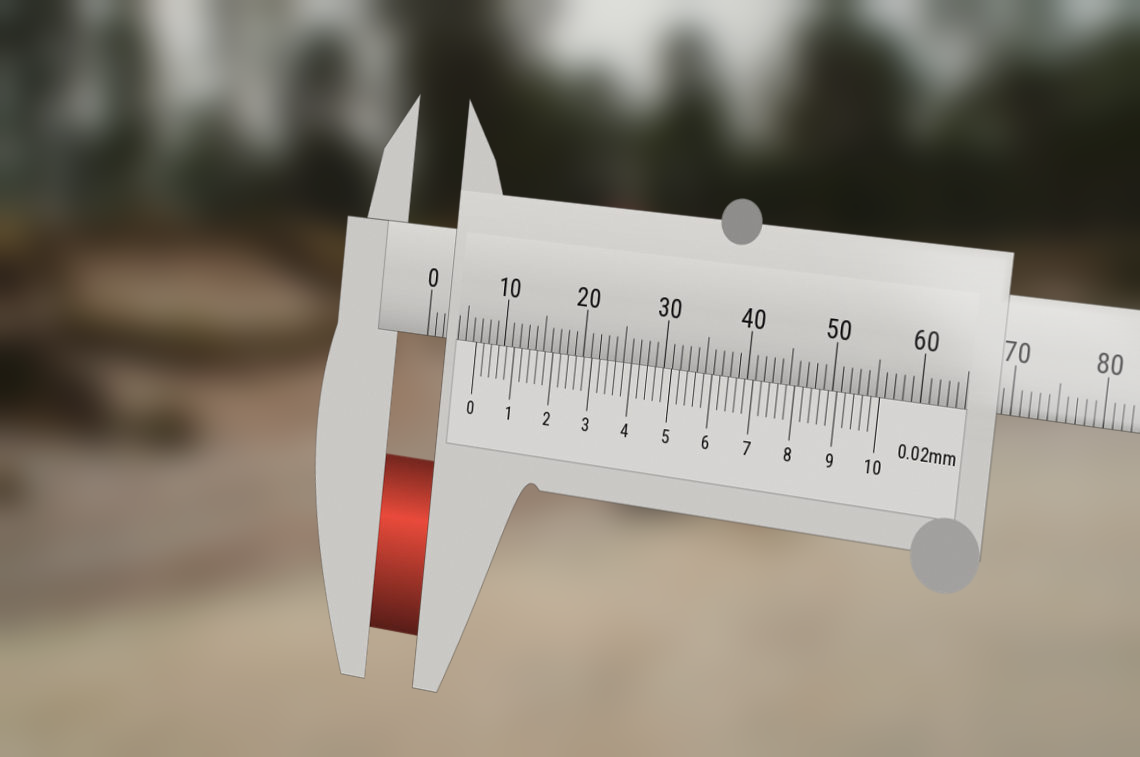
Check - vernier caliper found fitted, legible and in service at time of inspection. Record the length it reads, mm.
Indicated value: 6.4 mm
